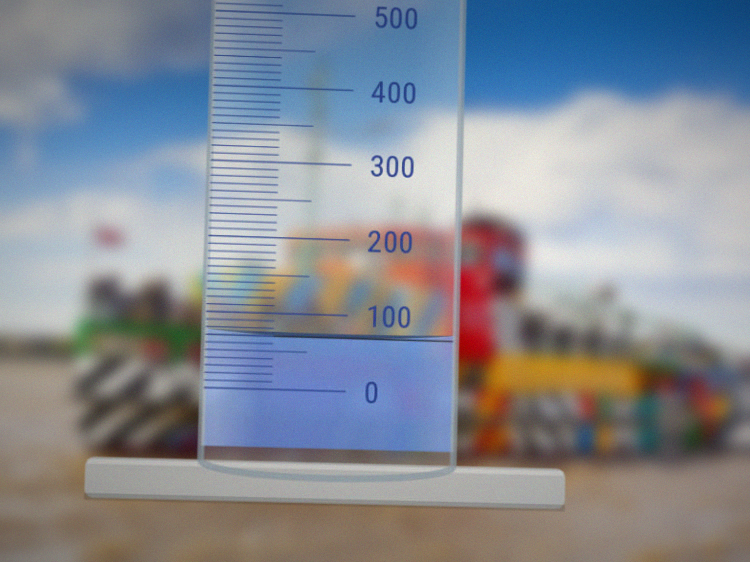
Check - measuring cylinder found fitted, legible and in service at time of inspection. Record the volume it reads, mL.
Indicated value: 70 mL
